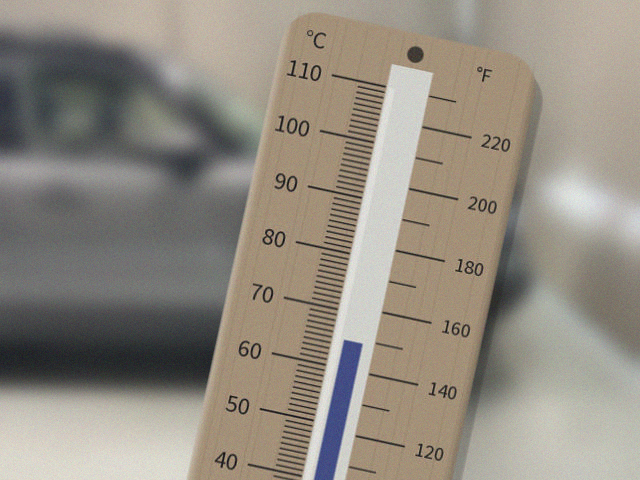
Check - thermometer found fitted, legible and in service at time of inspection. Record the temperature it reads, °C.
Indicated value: 65 °C
